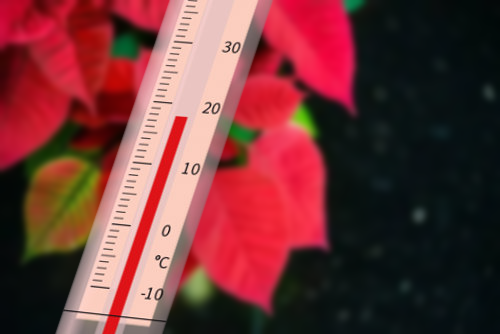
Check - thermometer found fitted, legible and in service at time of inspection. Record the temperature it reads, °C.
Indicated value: 18 °C
